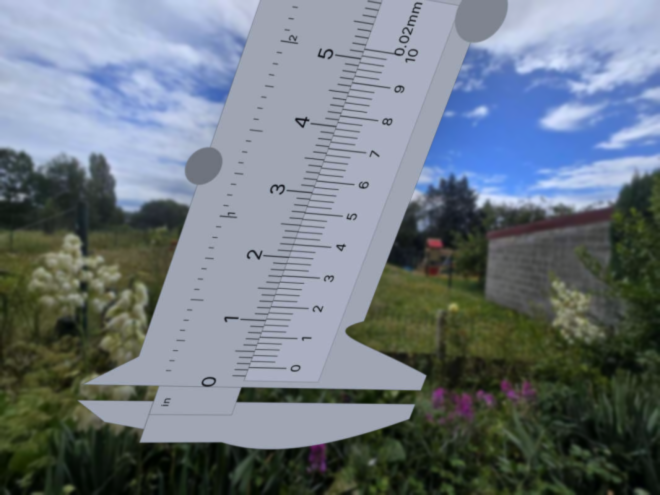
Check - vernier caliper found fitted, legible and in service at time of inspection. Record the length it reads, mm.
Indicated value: 2.4 mm
